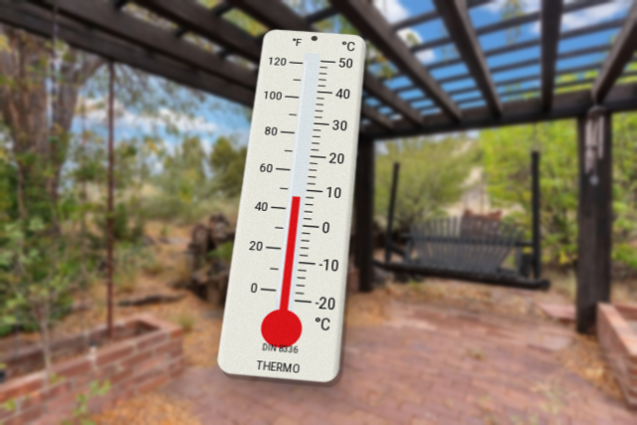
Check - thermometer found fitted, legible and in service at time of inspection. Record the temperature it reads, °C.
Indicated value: 8 °C
